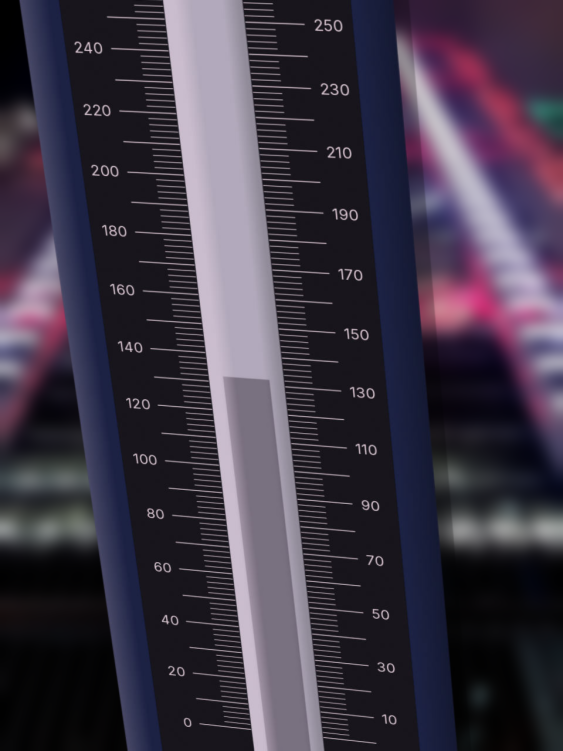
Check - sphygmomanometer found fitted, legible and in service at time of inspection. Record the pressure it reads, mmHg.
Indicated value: 132 mmHg
